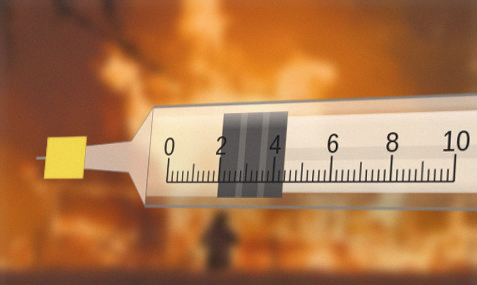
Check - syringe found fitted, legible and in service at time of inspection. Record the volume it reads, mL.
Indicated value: 2 mL
